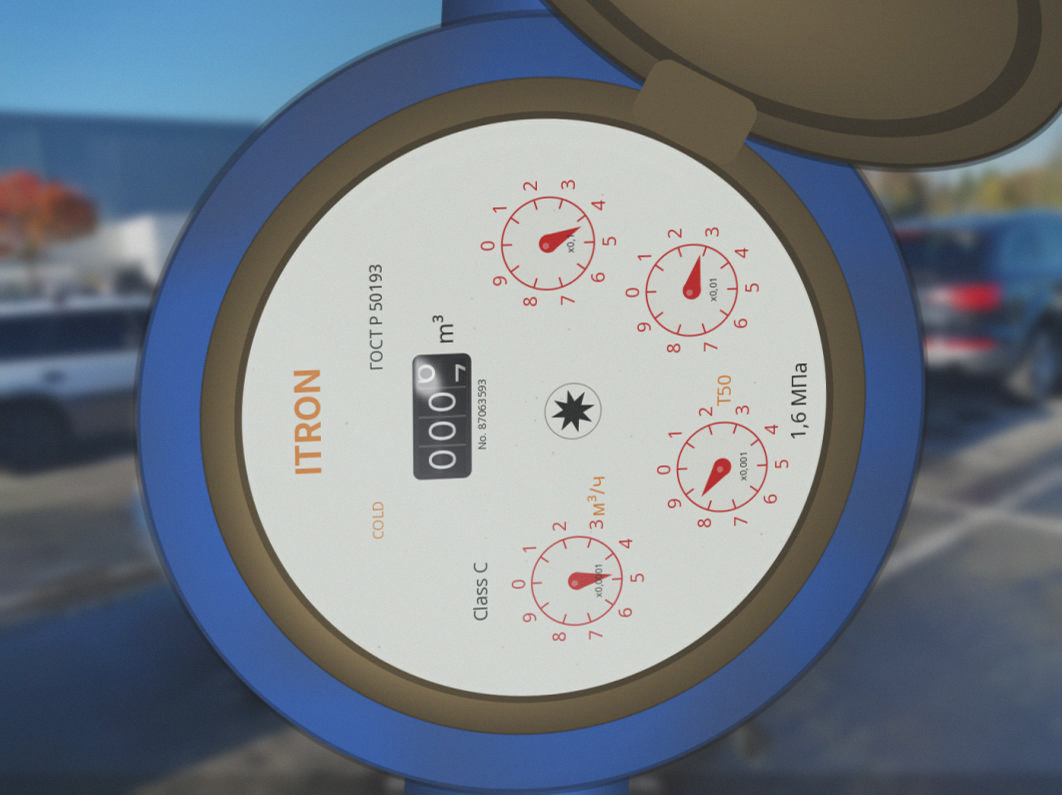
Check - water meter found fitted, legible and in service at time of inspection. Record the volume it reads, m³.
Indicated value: 6.4284 m³
